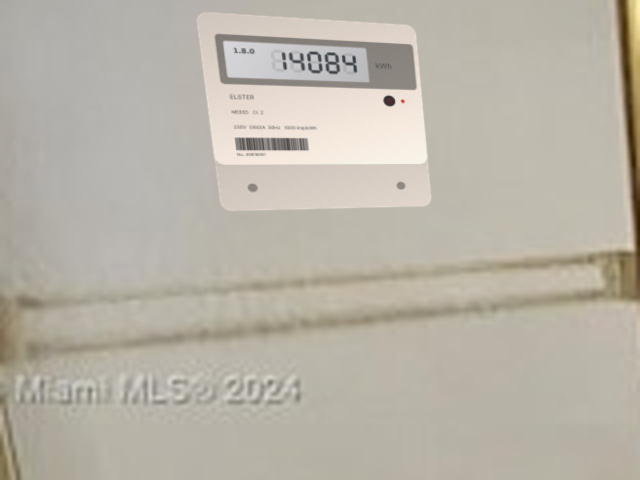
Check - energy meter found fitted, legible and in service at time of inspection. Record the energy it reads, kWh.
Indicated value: 14084 kWh
